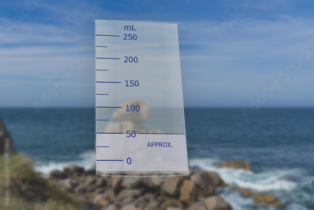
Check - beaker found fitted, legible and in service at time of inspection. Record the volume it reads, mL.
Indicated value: 50 mL
